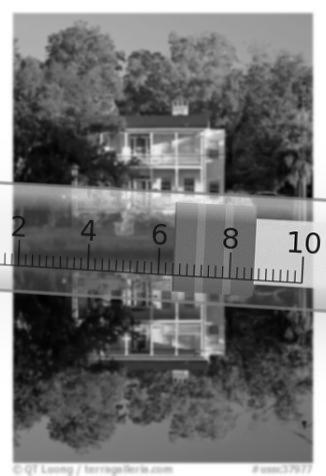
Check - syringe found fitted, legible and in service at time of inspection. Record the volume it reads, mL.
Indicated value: 6.4 mL
